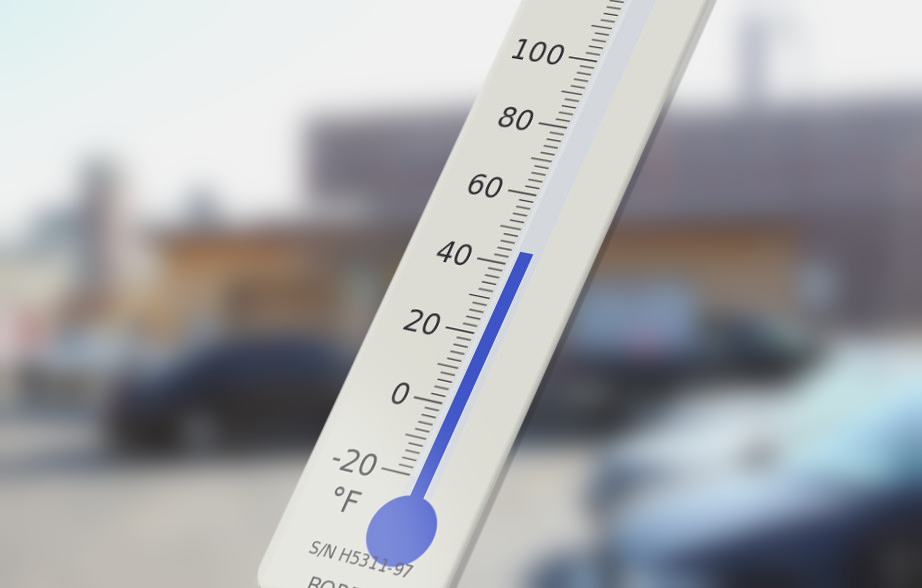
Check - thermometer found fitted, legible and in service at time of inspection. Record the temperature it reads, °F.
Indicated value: 44 °F
